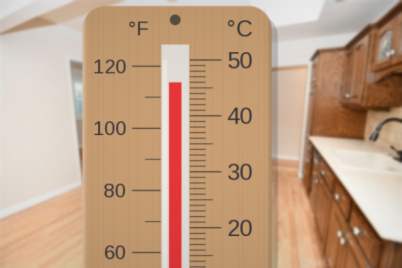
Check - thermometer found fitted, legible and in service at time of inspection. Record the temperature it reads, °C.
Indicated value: 46 °C
